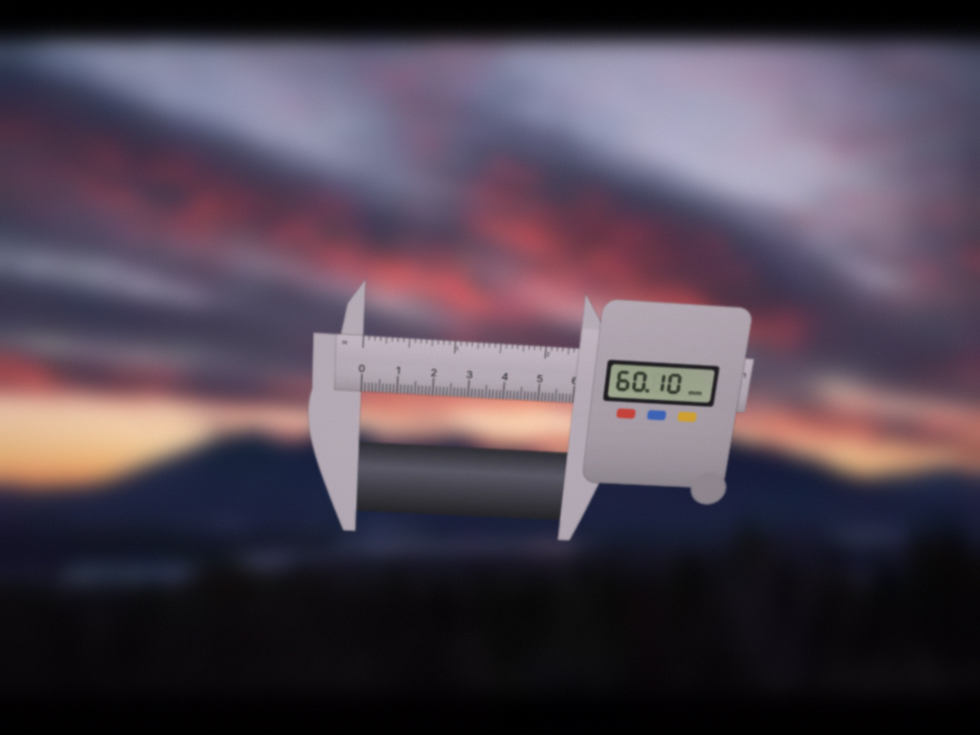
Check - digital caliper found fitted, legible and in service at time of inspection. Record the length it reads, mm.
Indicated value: 60.10 mm
